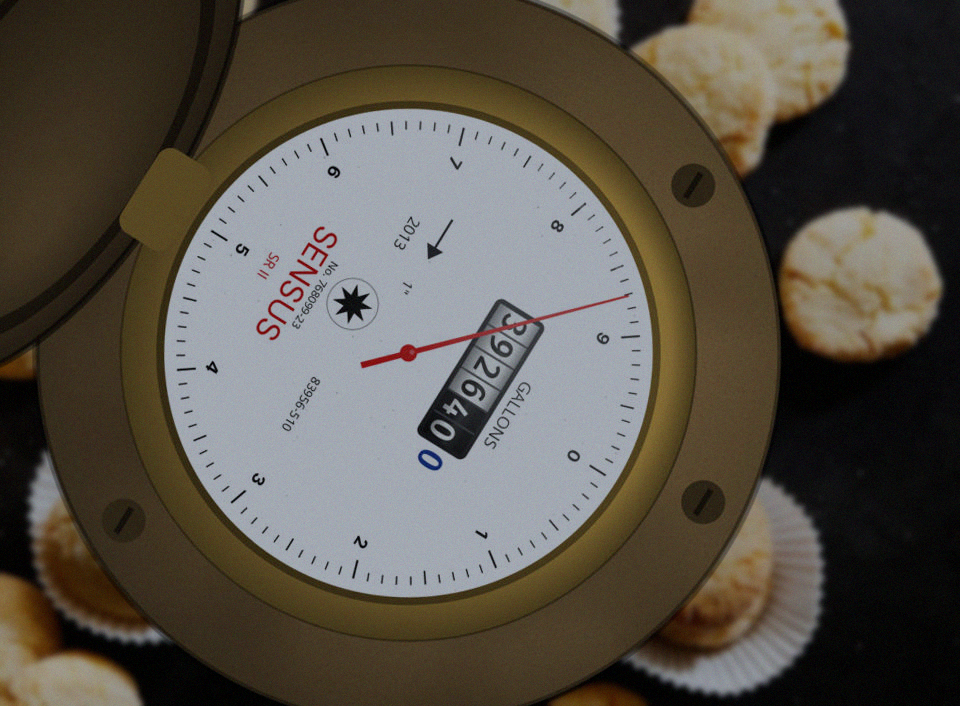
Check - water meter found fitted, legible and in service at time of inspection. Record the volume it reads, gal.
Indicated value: 3926398.7 gal
